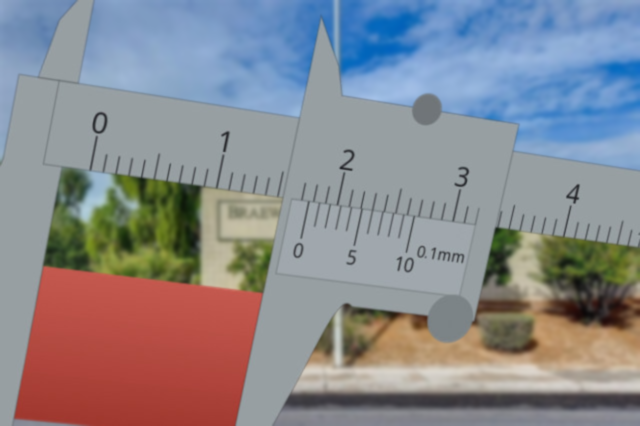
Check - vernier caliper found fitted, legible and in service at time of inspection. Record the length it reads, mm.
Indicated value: 17.6 mm
